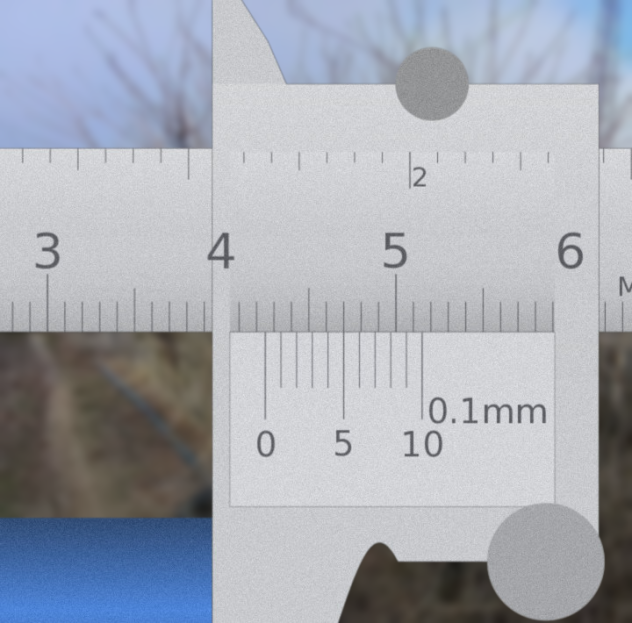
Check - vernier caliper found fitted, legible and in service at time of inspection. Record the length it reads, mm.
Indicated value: 42.5 mm
